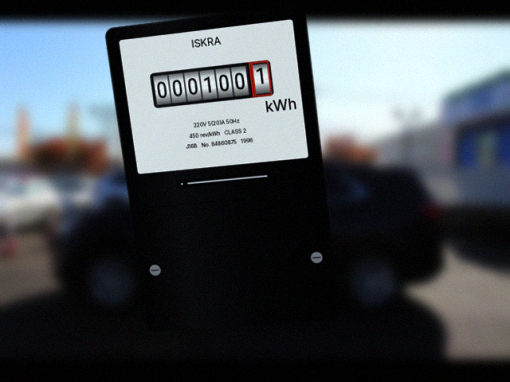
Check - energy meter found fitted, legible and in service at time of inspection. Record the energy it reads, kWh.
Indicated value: 100.1 kWh
